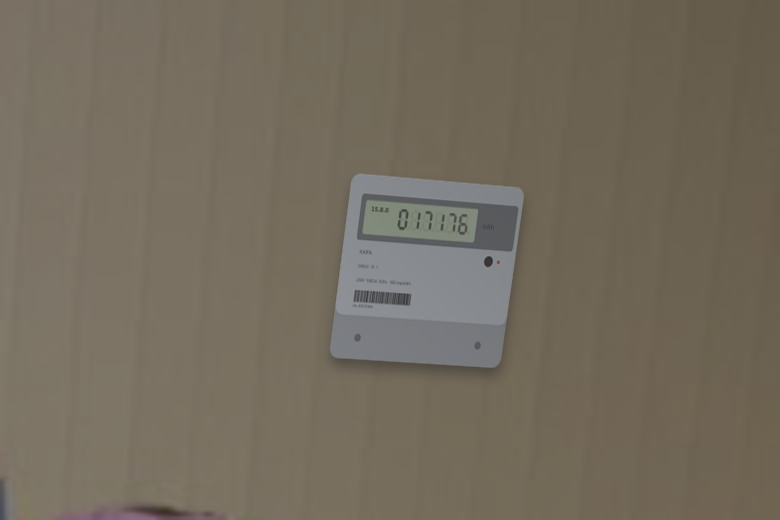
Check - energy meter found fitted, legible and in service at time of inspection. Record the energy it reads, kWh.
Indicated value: 17176 kWh
